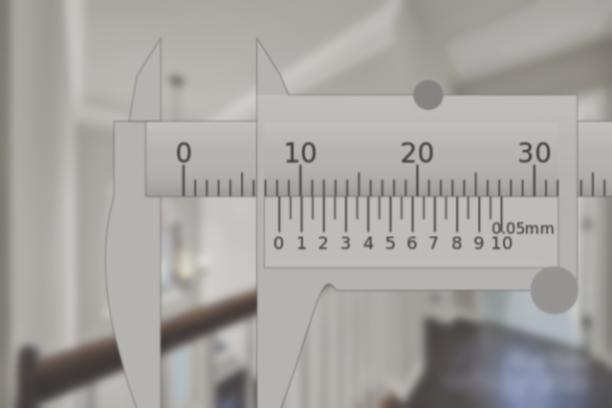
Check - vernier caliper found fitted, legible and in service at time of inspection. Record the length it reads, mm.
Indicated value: 8.2 mm
